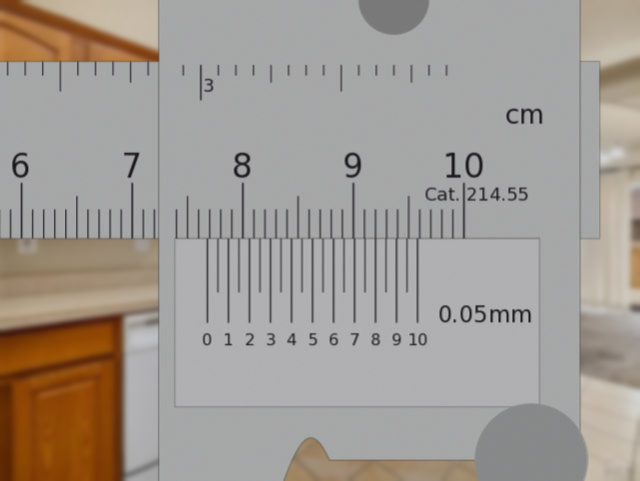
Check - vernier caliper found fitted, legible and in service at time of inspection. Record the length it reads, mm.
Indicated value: 76.8 mm
